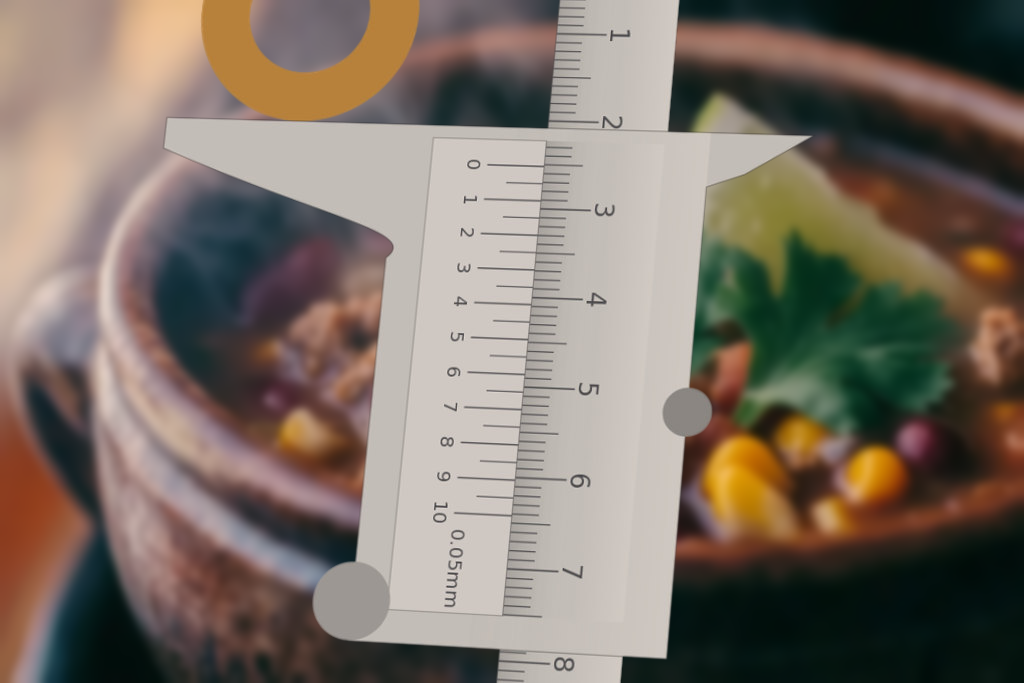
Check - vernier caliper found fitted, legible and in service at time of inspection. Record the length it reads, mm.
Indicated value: 25.2 mm
